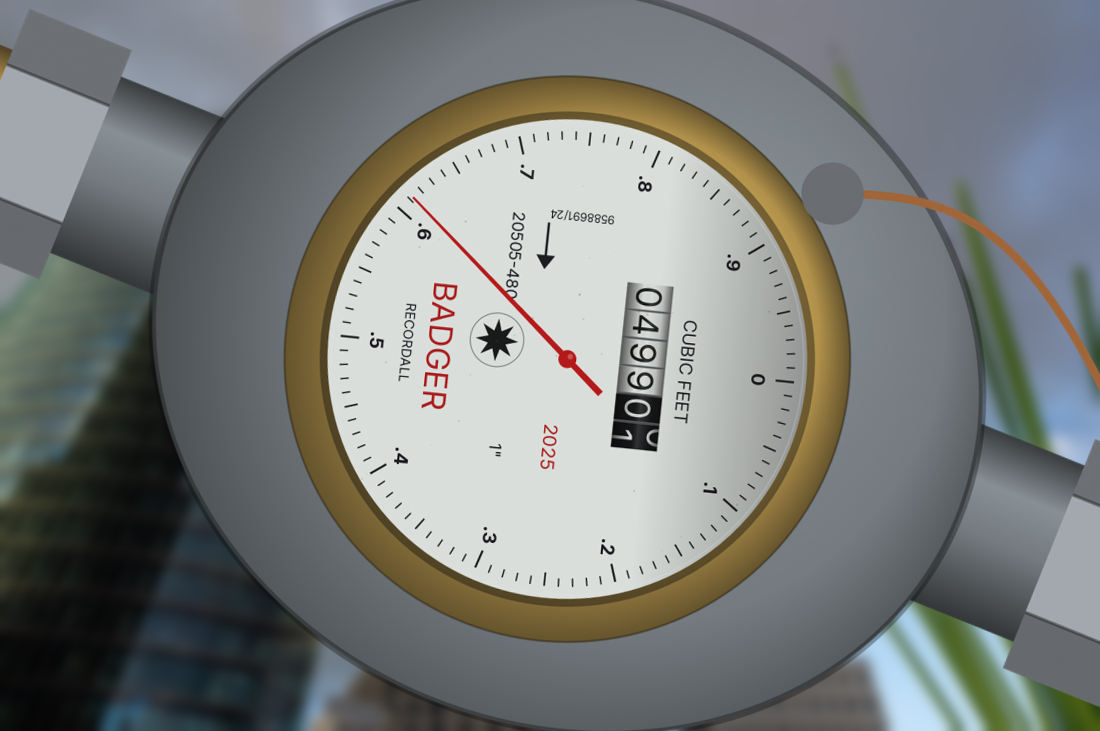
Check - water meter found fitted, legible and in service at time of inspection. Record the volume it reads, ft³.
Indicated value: 49900.61 ft³
